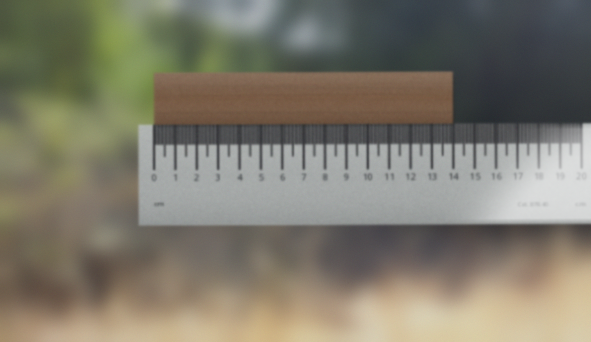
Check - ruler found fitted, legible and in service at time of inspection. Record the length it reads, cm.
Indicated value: 14 cm
